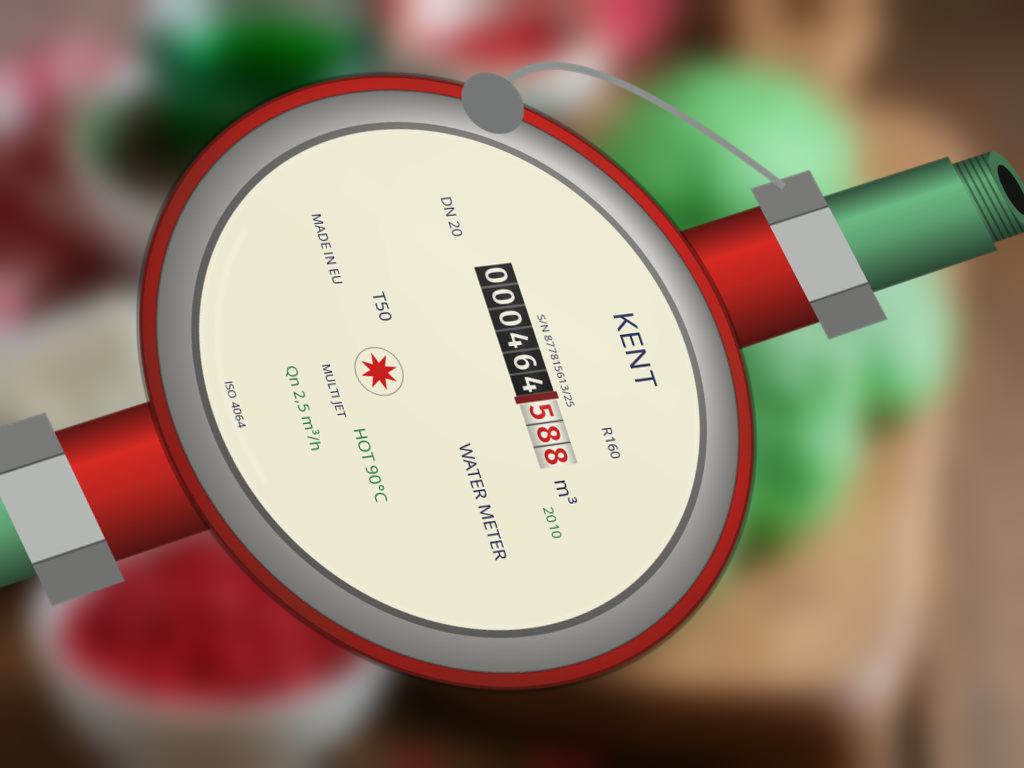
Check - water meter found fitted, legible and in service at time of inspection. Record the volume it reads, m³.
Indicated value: 464.588 m³
